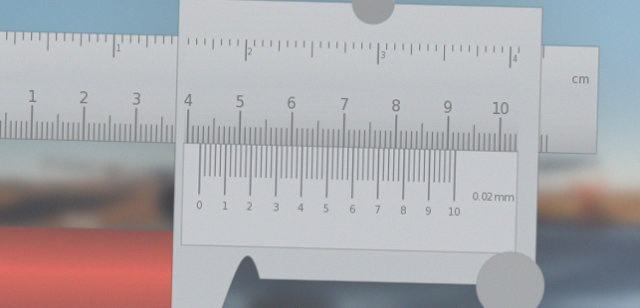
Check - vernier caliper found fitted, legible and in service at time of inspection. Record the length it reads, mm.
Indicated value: 42.5 mm
